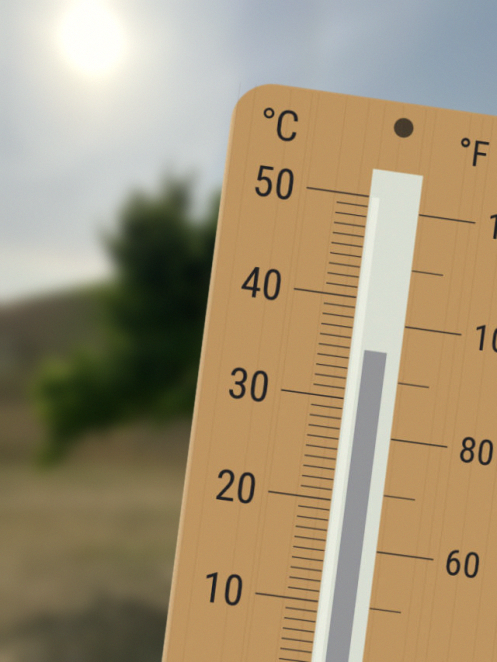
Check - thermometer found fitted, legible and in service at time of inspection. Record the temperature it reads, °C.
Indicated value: 35 °C
